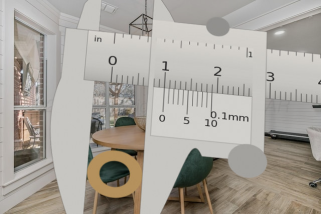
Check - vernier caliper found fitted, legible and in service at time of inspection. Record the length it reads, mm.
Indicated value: 10.0 mm
